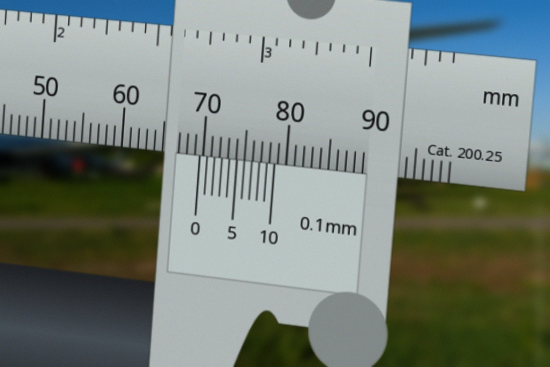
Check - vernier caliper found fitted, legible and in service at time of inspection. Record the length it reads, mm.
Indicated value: 69.6 mm
